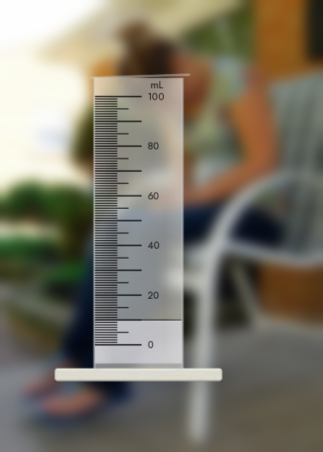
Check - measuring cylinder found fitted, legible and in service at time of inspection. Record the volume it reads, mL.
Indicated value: 10 mL
